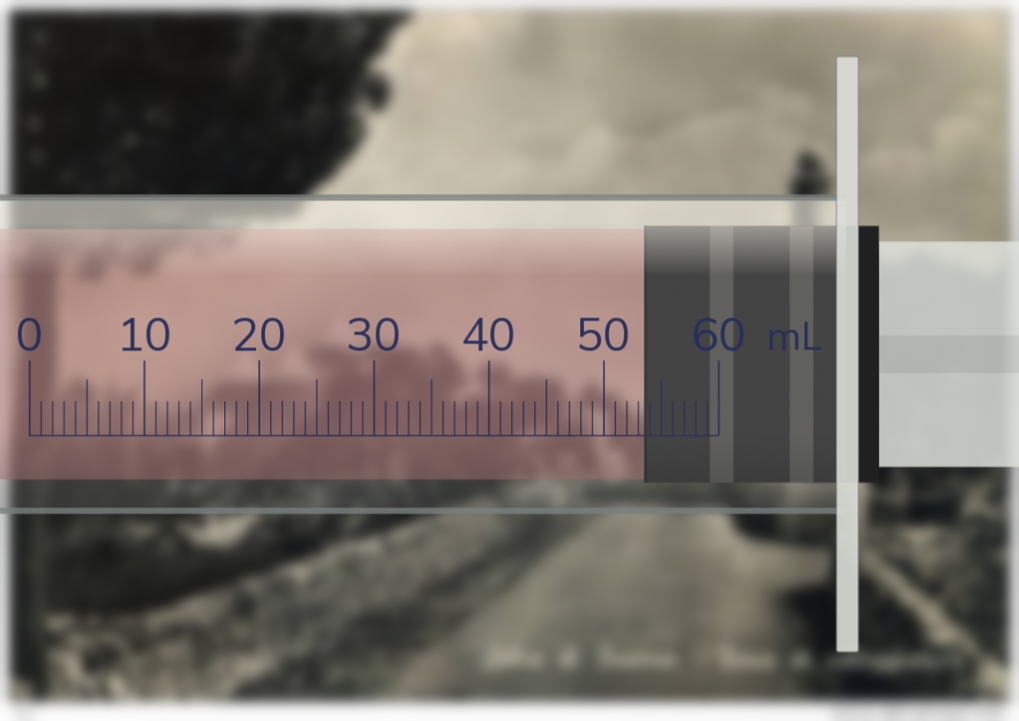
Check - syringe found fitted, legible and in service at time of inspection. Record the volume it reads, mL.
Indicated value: 53.5 mL
